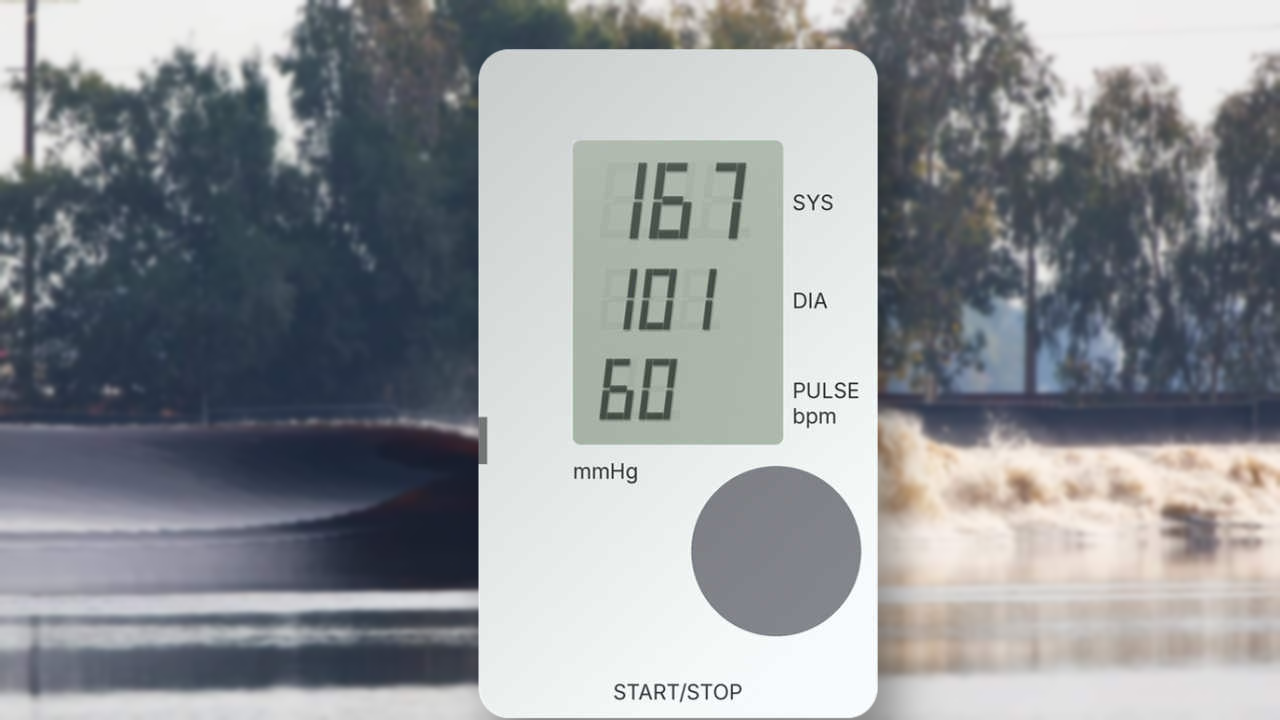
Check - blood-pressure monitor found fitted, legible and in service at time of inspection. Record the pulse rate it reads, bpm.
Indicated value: 60 bpm
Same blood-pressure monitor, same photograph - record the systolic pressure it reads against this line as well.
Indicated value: 167 mmHg
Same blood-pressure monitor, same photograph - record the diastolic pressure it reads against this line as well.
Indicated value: 101 mmHg
